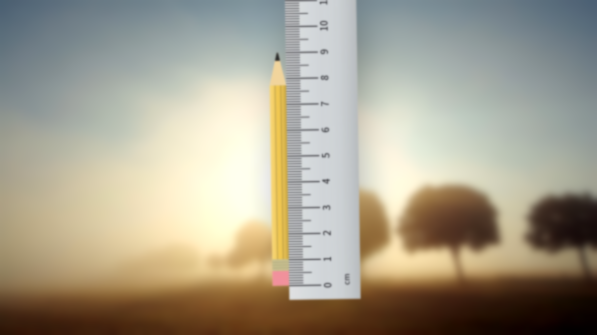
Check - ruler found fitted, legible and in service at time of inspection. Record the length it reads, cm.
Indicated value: 9 cm
